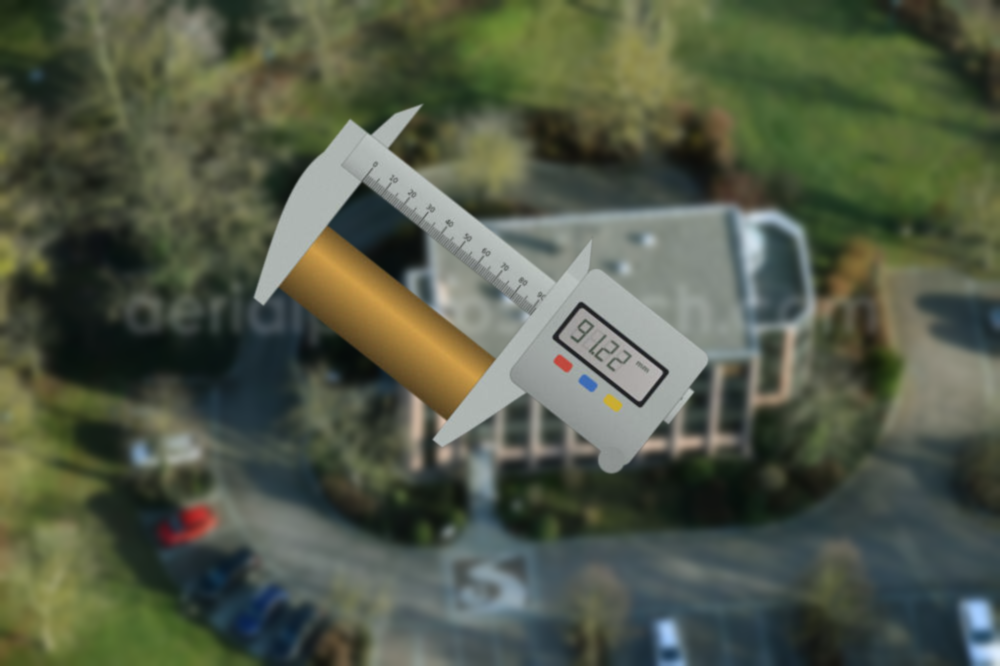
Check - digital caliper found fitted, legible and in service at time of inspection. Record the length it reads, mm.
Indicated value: 91.22 mm
